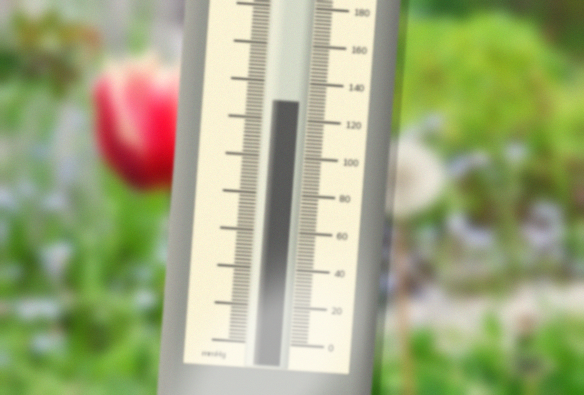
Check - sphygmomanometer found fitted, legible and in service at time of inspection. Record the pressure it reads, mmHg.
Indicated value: 130 mmHg
